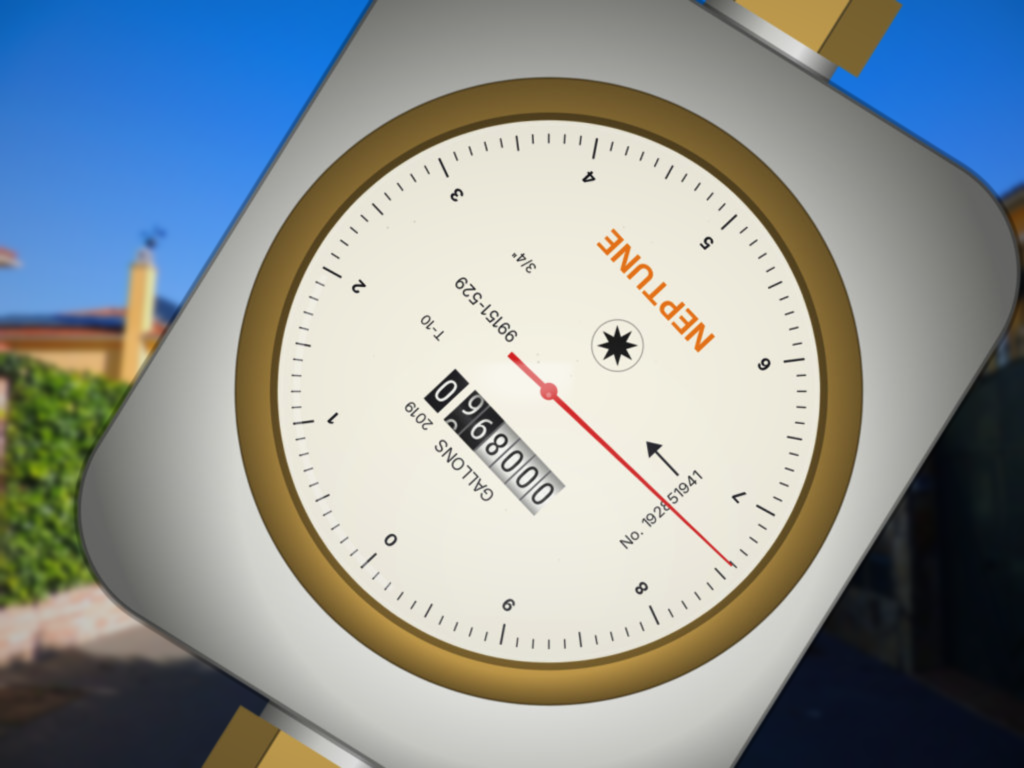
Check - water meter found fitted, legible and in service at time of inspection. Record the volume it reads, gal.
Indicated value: 8957.4 gal
